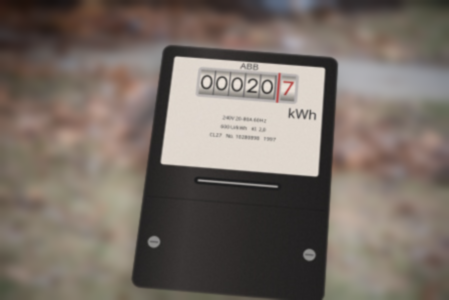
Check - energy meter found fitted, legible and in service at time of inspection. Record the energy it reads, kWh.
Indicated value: 20.7 kWh
